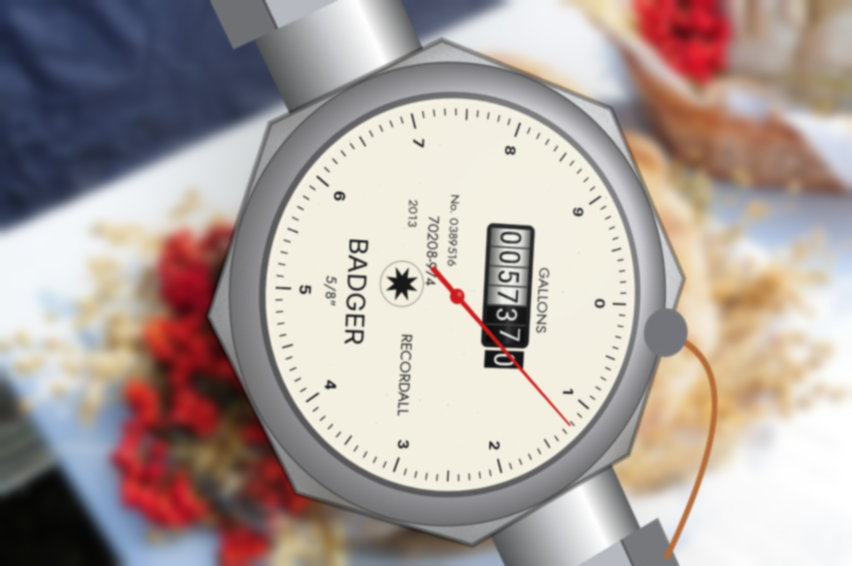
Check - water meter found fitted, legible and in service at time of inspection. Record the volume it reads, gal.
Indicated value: 57371.2 gal
